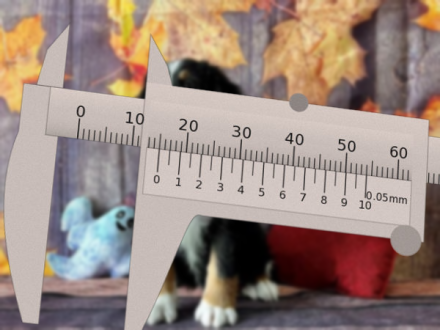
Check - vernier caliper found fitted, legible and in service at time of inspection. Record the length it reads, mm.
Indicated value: 15.0 mm
